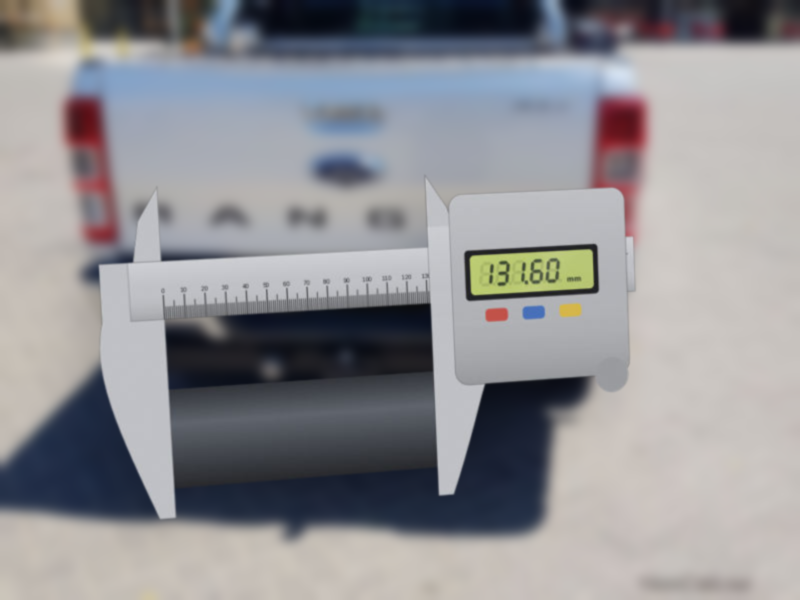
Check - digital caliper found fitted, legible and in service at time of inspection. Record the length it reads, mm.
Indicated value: 131.60 mm
